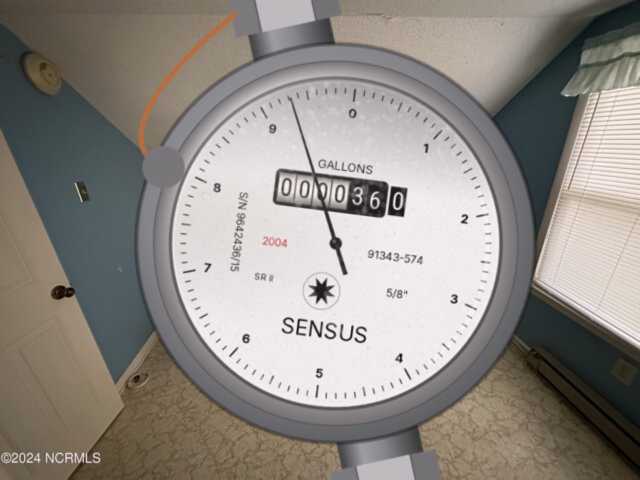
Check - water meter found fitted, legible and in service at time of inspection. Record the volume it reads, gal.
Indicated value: 359.3 gal
